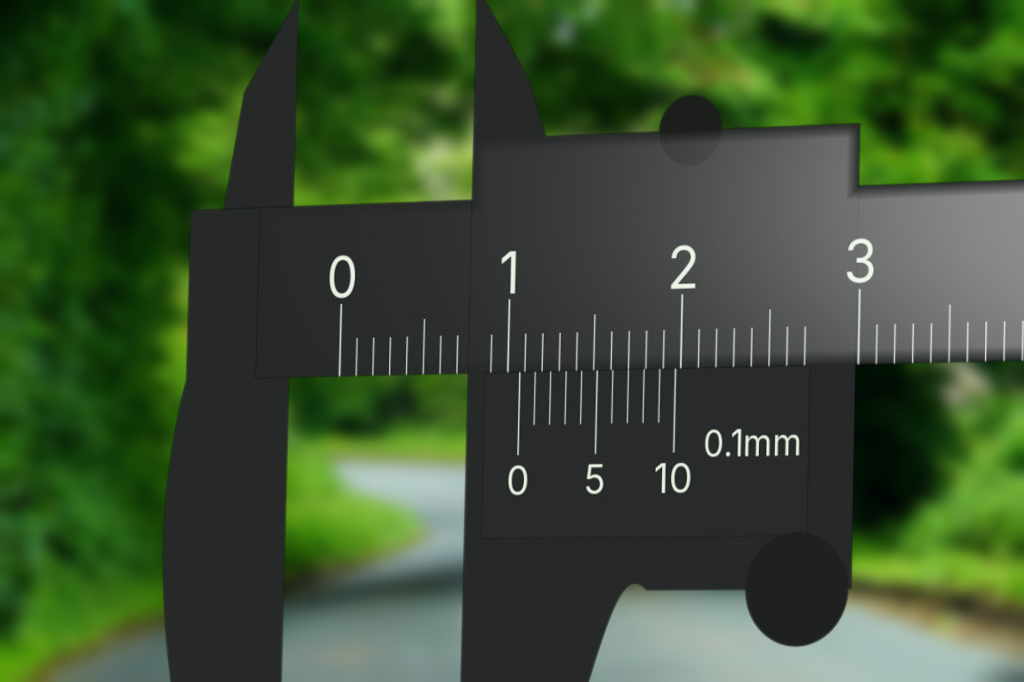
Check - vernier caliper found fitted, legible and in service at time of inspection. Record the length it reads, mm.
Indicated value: 10.7 mm
